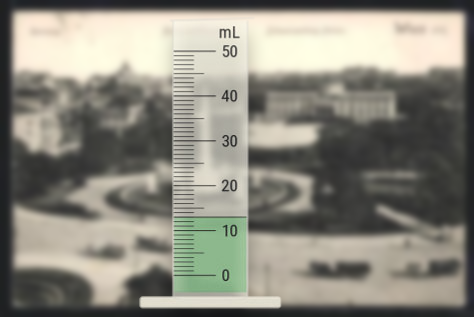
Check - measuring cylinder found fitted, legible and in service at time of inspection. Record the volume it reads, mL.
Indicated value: 13 mL
